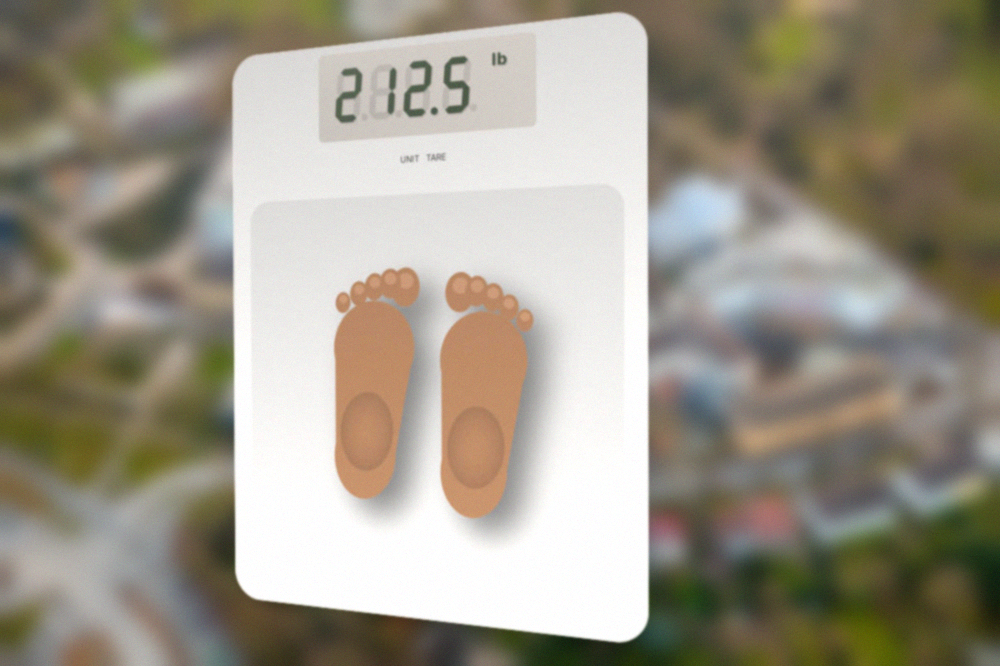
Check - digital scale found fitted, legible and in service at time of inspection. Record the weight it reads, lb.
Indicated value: 212.5 lb
